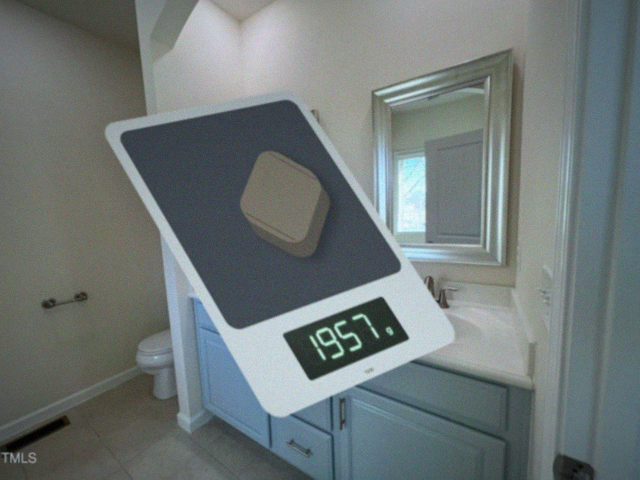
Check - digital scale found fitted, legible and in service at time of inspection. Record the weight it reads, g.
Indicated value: 1957 g
